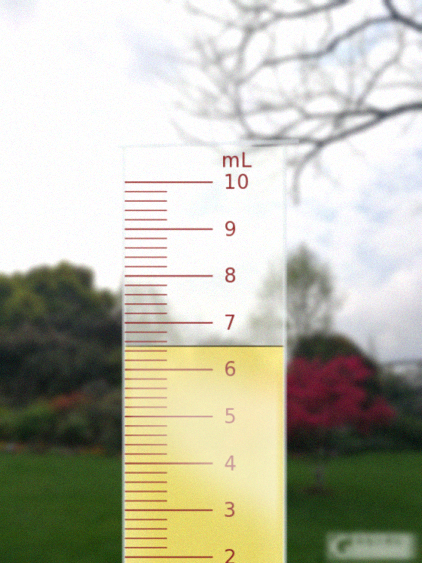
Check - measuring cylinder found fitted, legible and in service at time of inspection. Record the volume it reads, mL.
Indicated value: 6.5 mL
